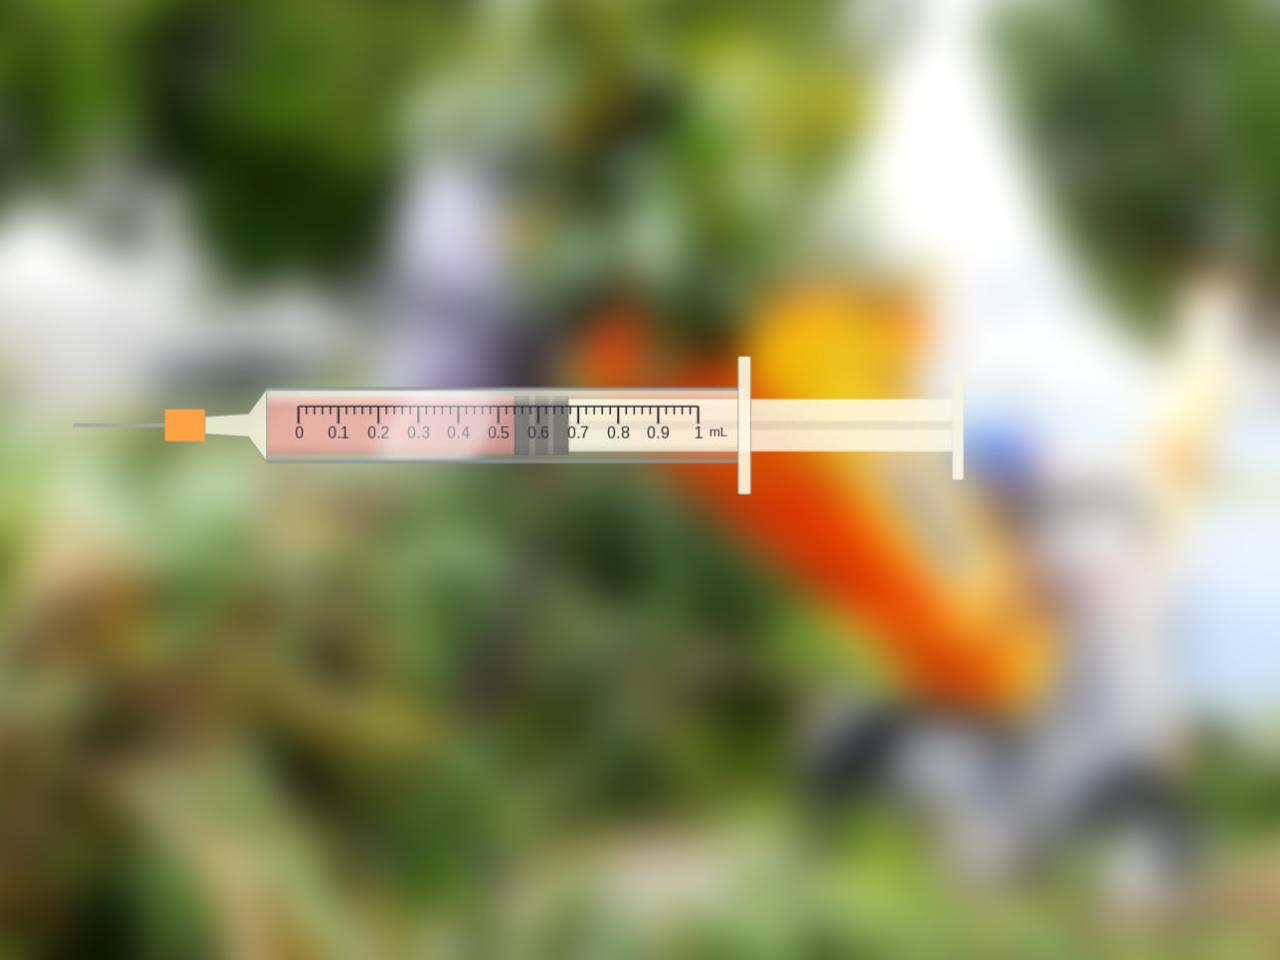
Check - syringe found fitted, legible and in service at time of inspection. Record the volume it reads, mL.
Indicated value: 0.54 mL
